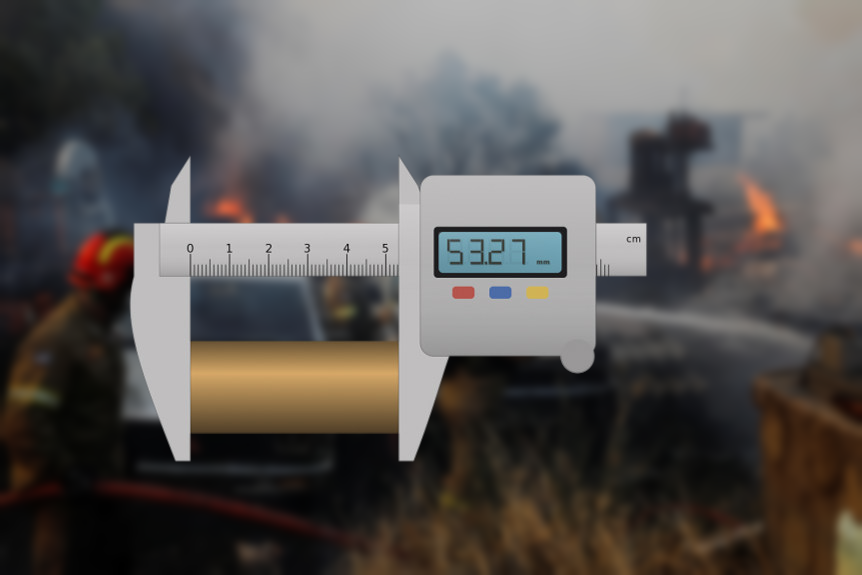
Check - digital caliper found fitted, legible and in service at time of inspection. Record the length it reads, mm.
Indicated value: 53.27 mm
